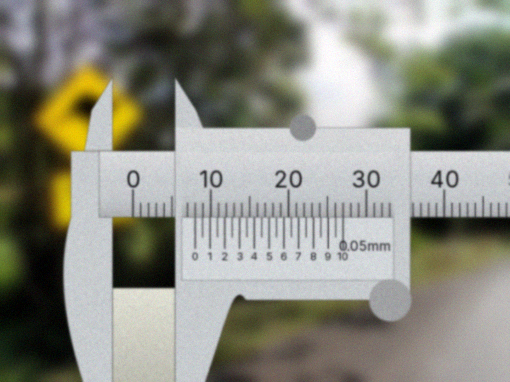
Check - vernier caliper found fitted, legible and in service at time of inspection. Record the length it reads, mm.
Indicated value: 8.0 mm
